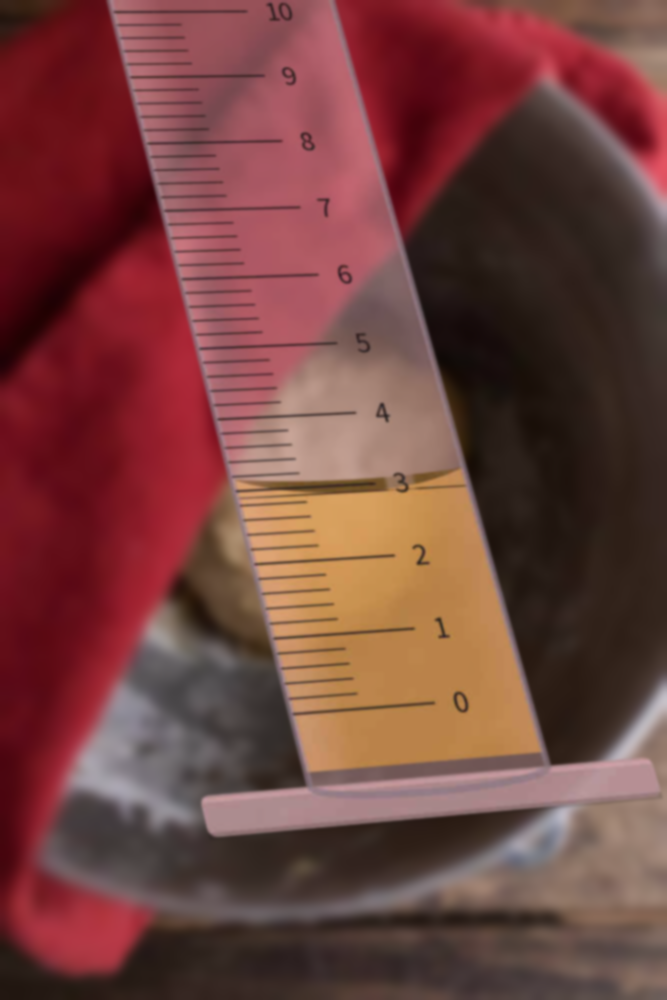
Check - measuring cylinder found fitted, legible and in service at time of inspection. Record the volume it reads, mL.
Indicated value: 2.9 mL
